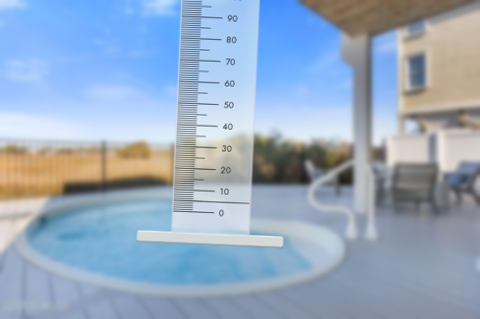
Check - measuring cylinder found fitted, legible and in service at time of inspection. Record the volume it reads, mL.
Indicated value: 5 mL
